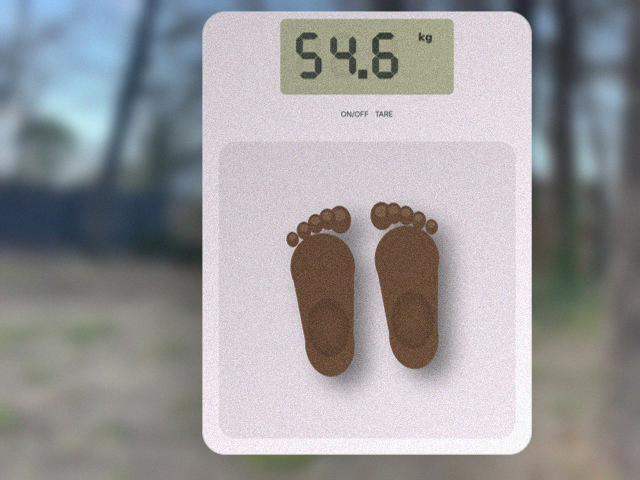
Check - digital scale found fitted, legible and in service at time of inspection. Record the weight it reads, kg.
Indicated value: 54.6 kg
